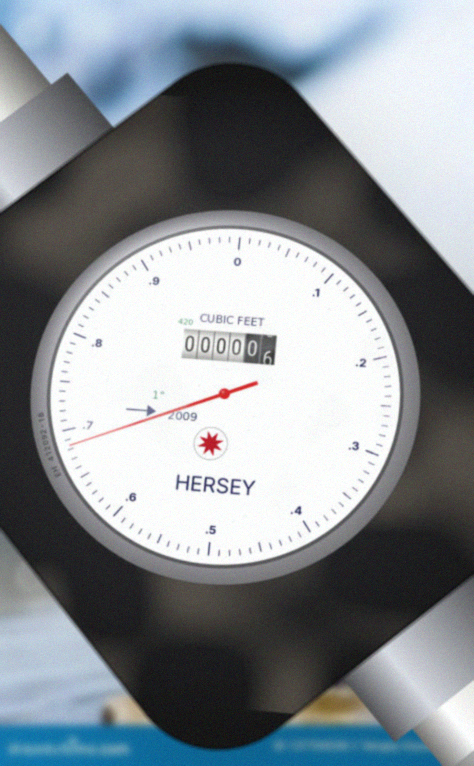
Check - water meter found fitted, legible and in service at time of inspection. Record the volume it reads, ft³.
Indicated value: 5.68 ft³
